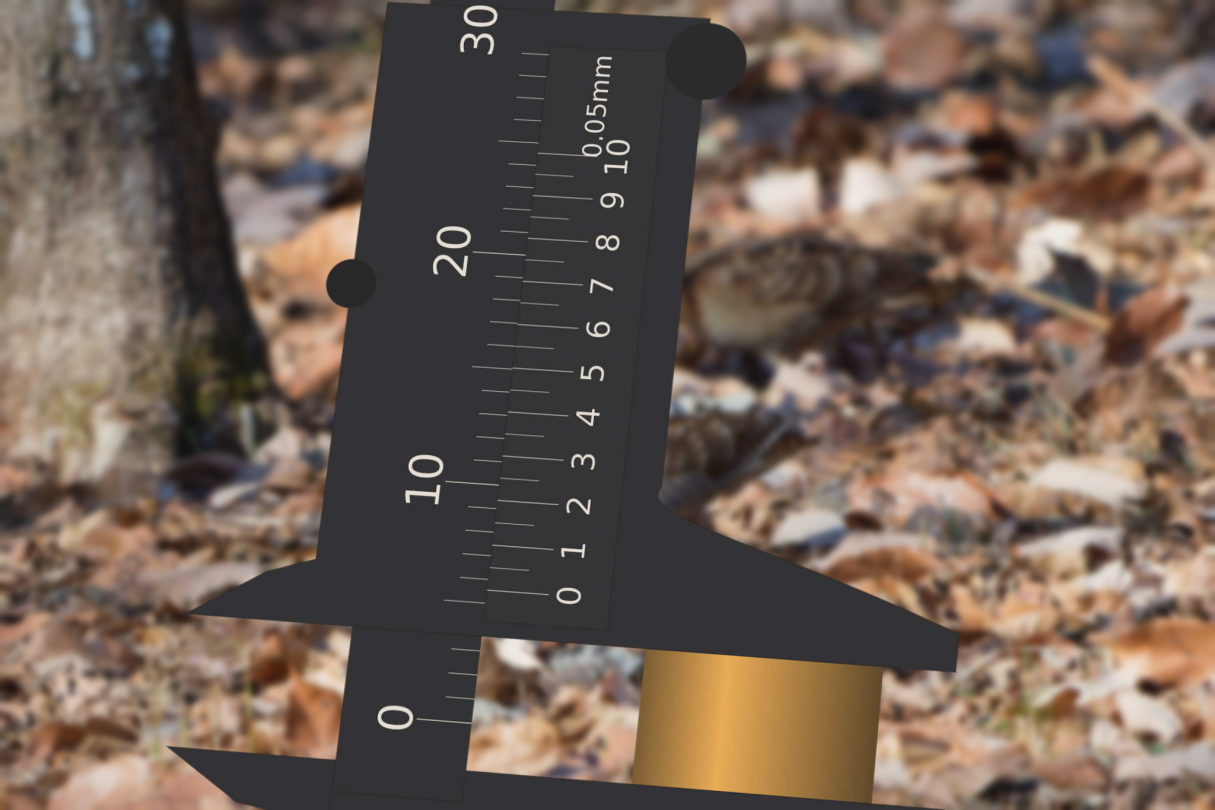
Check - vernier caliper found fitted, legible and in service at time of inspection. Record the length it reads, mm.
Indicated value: 5.55 mm
